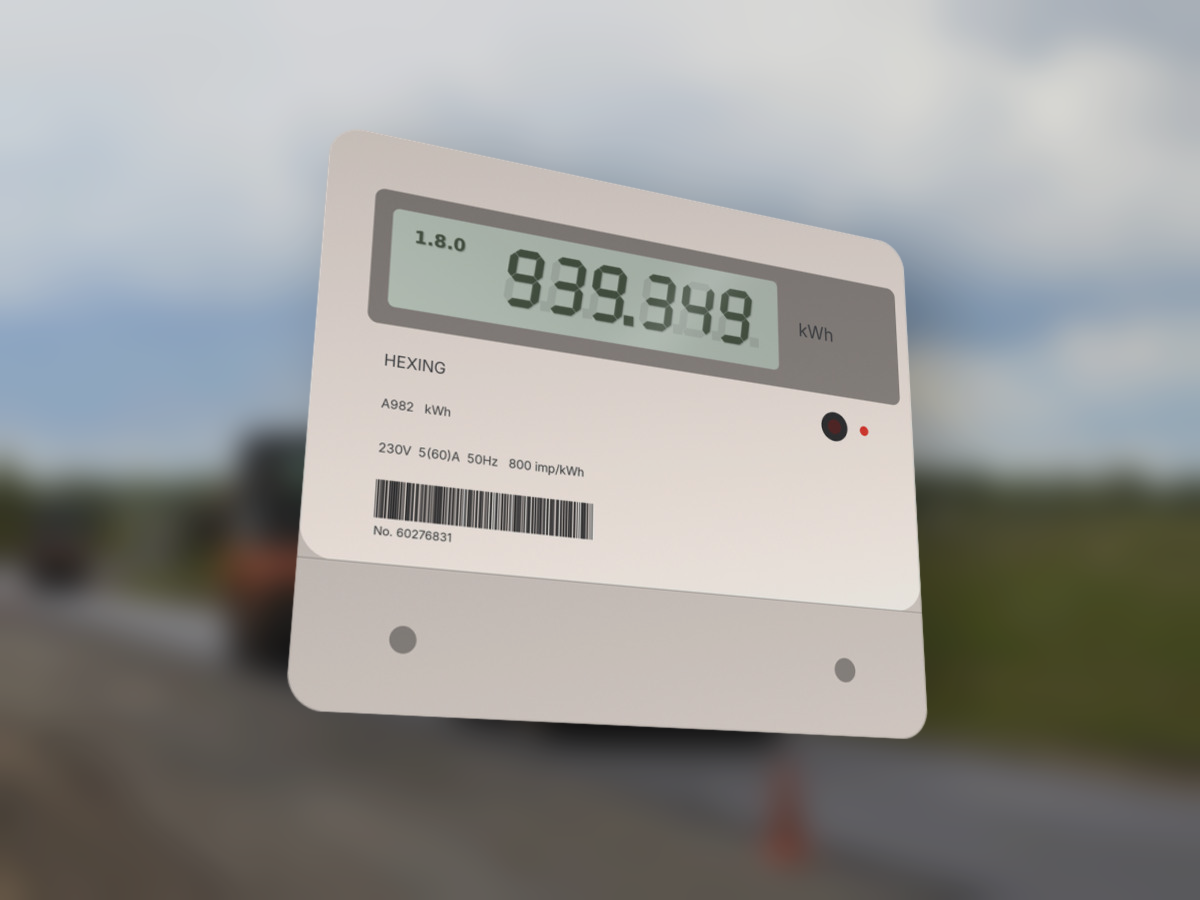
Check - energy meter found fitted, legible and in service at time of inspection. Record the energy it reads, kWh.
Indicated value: 939.349 kWh
